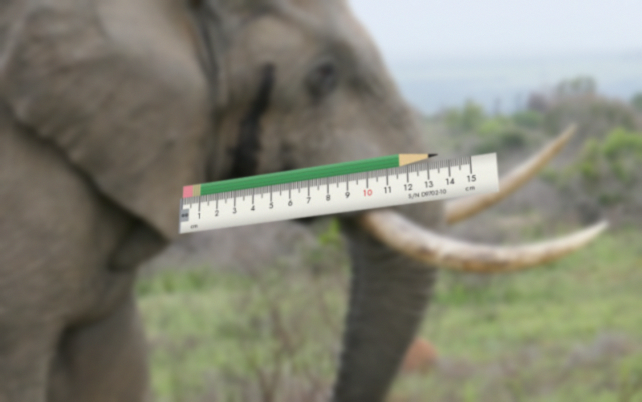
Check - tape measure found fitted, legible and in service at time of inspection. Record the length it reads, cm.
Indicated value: 13.5 cm
